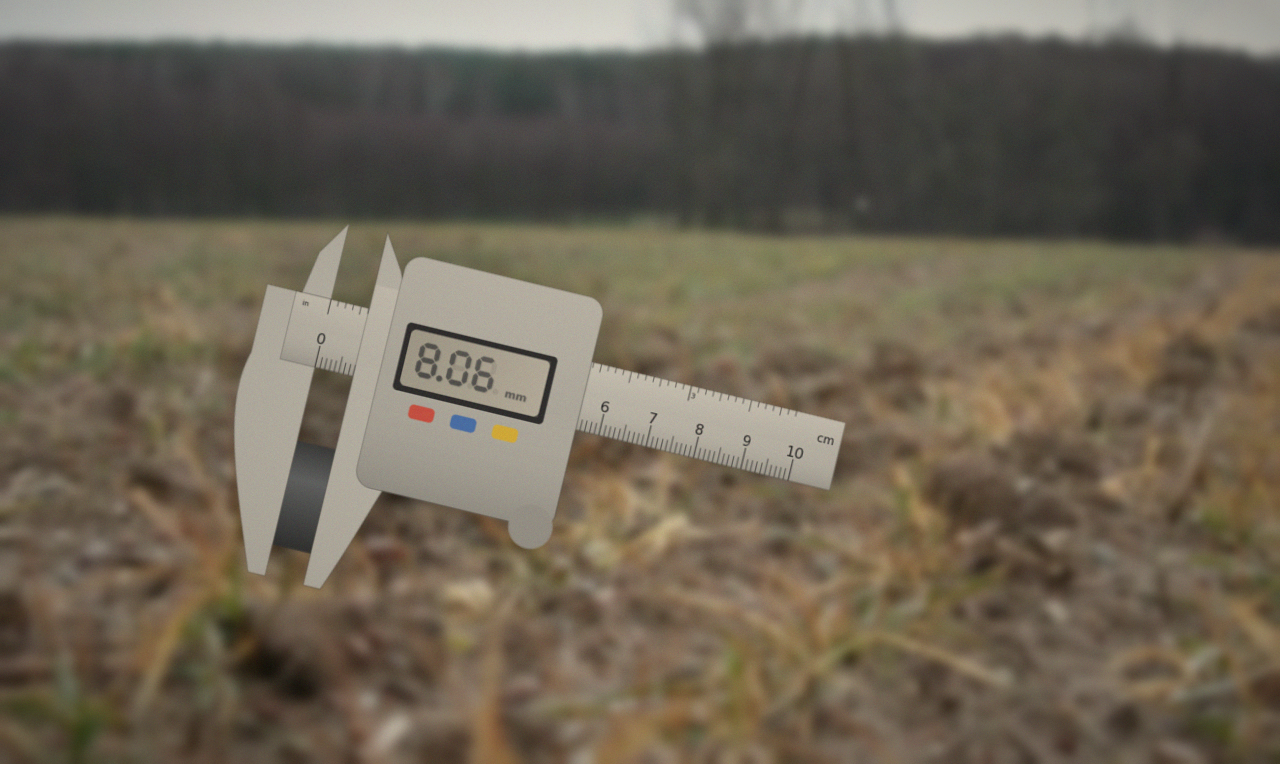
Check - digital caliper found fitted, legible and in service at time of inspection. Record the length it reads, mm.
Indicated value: 8.06 mm
